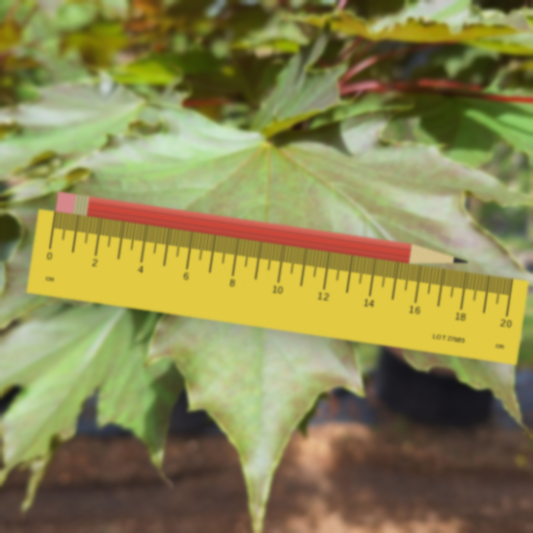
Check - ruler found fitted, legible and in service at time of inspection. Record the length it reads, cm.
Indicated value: 18 cm
